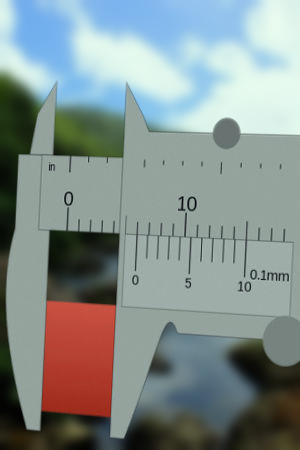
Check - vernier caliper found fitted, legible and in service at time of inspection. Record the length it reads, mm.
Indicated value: 6.0 mm
